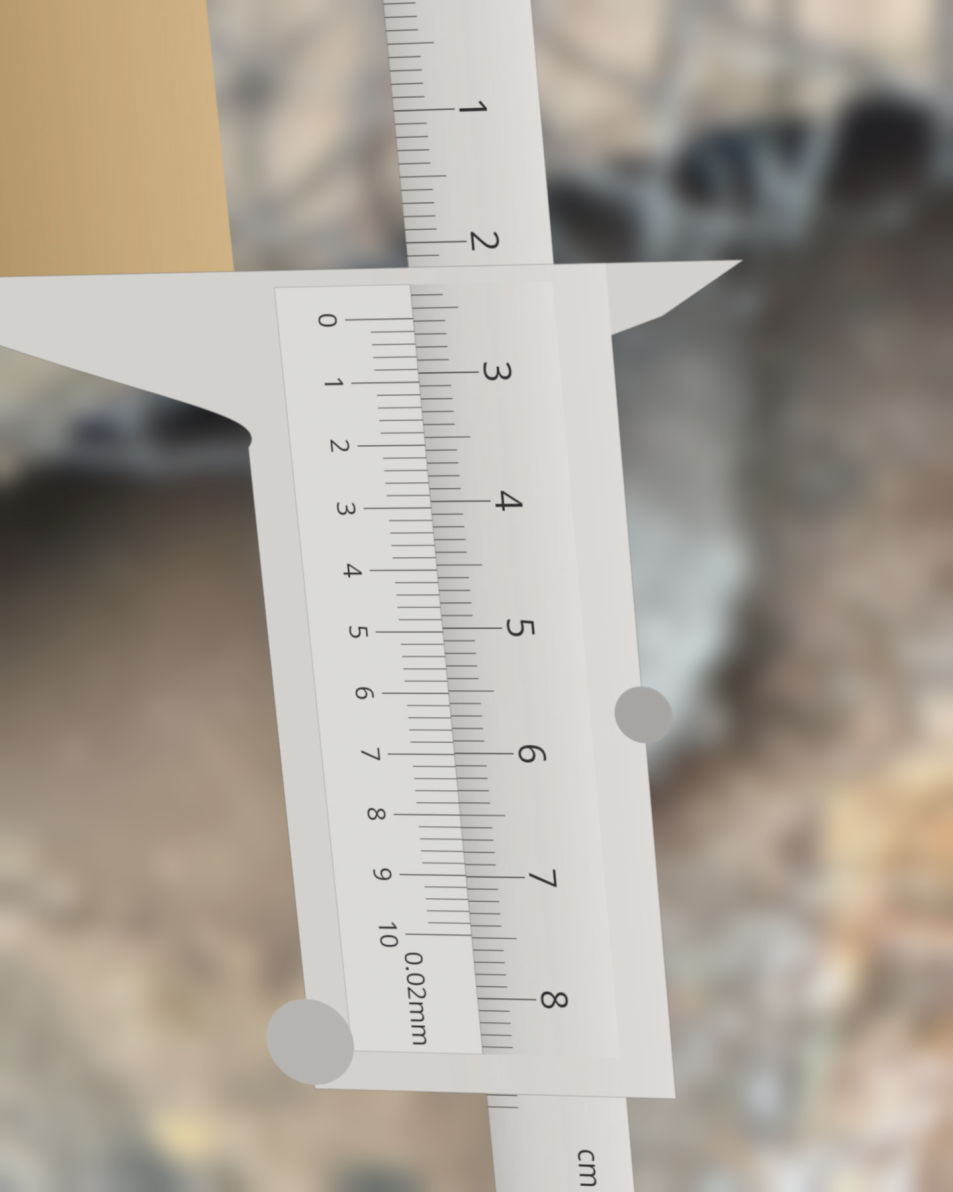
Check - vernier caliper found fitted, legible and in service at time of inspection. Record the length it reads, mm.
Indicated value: 25.8 mm
